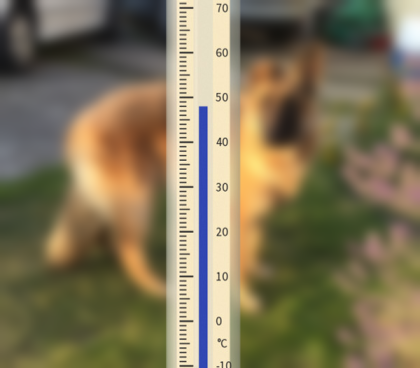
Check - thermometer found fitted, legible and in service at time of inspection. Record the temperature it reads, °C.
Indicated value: 48 °C
